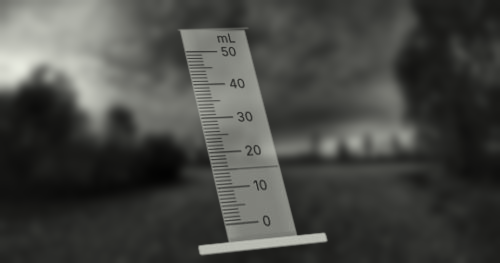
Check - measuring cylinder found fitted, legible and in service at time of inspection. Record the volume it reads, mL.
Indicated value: 15 mL
